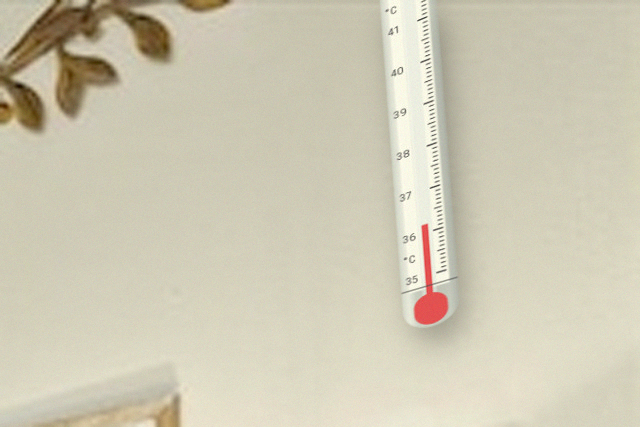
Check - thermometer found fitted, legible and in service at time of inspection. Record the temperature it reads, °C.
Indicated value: 36.2 °C
